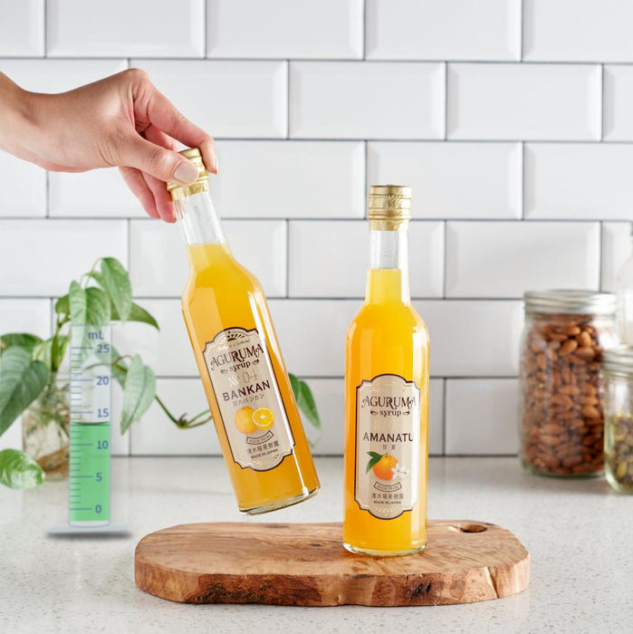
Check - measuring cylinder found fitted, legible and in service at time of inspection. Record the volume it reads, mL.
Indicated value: 13 mL
